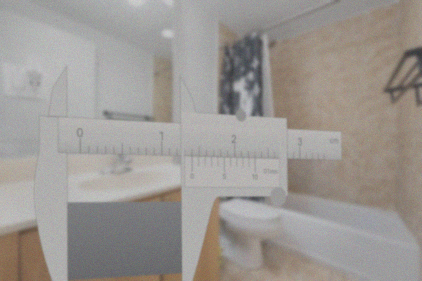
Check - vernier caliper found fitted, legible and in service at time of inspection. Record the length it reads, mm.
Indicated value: 14.0 mm
